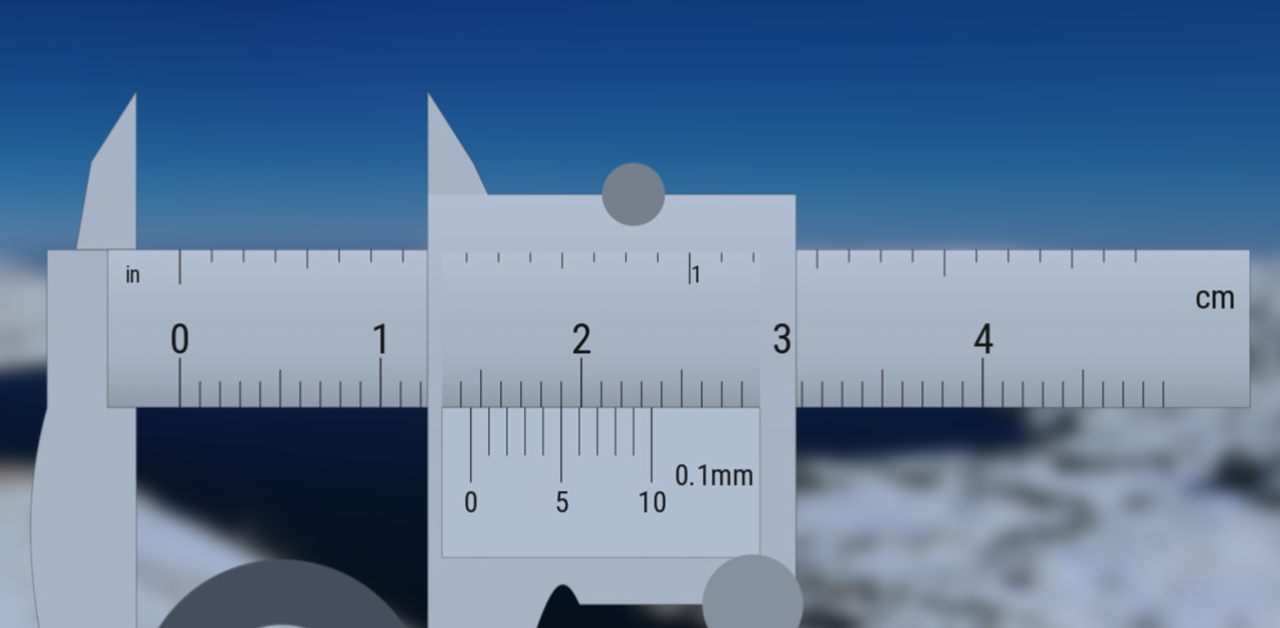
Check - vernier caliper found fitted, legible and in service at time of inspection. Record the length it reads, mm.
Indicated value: 14.5 mm
